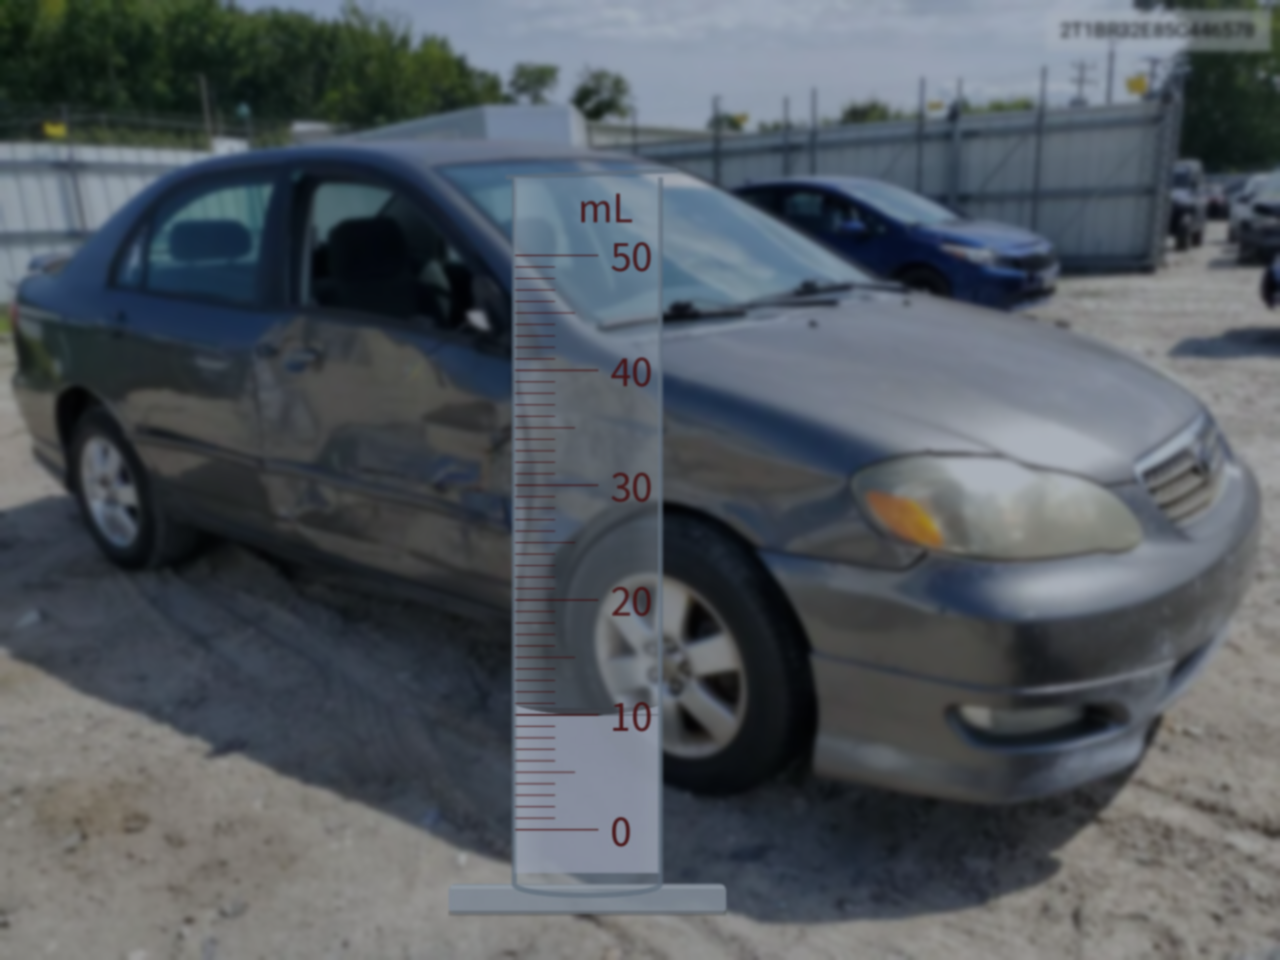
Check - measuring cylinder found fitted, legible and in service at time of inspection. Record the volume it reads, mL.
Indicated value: 10 mL
